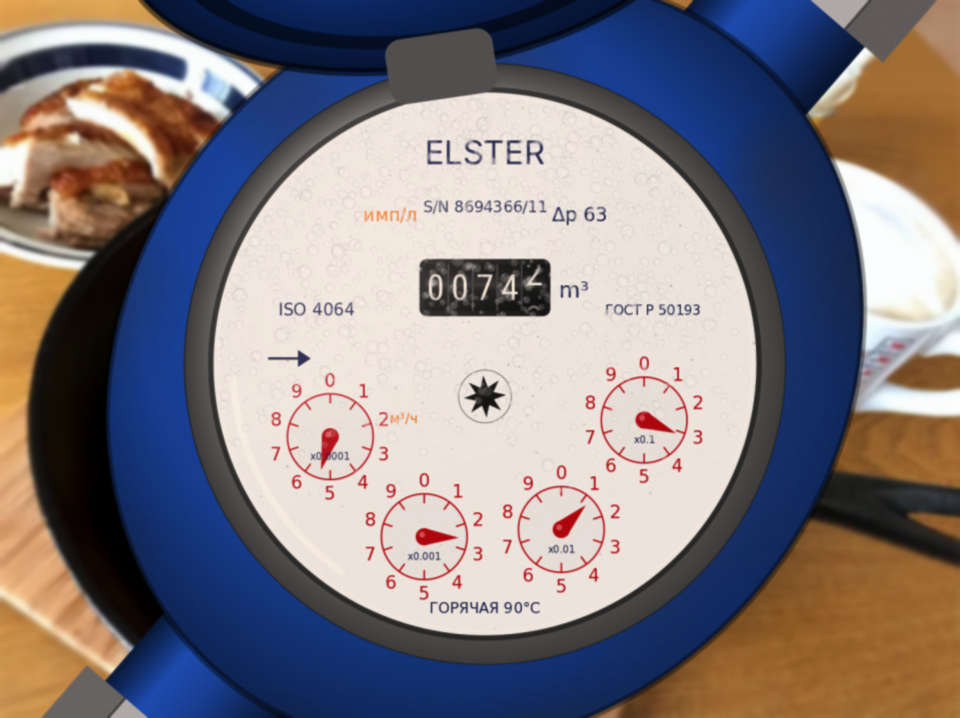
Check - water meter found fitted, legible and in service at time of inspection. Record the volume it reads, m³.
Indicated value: 742.3125 m³
